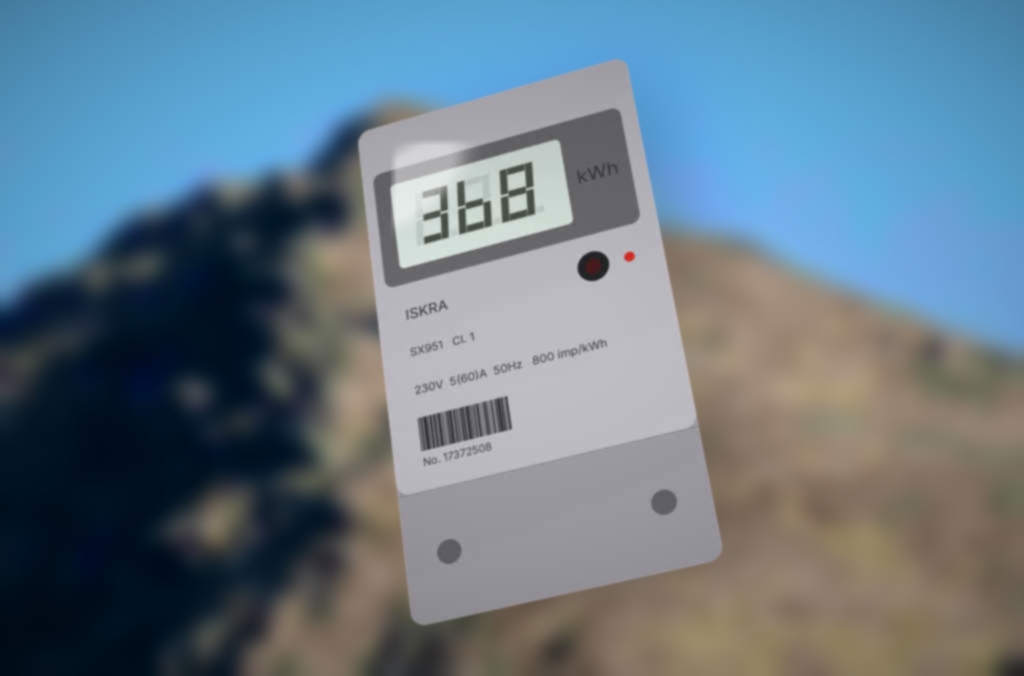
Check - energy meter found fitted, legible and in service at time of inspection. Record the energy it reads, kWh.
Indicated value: 368 kWh
